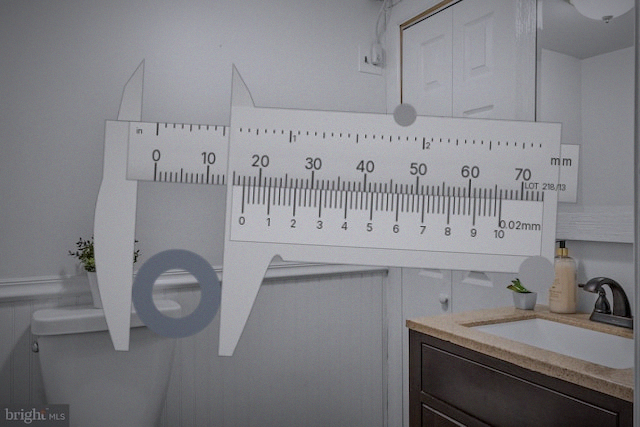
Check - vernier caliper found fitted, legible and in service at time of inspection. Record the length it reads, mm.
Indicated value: 17.0 mm
